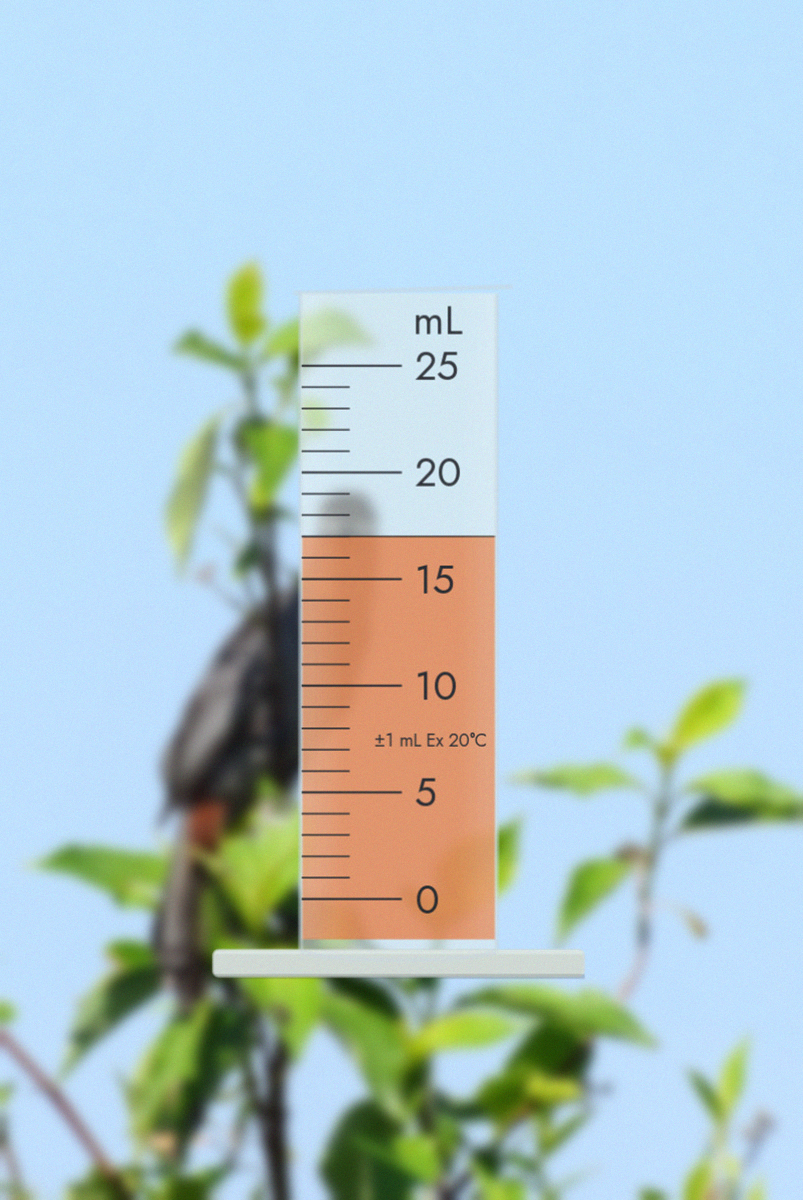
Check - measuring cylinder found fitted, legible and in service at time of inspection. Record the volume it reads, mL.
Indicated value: 17 mL
